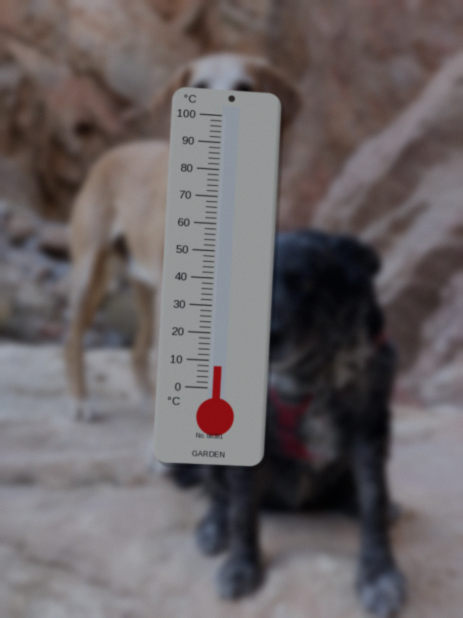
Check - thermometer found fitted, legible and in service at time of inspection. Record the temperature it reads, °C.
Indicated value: 8 °C
